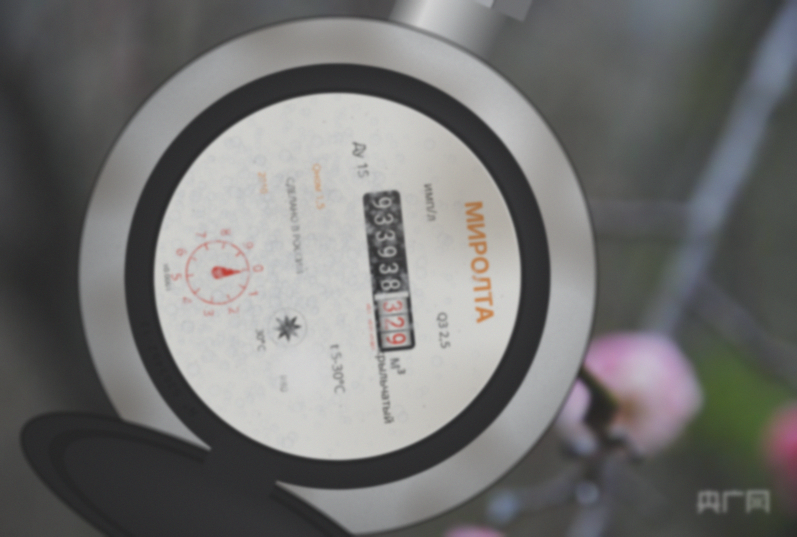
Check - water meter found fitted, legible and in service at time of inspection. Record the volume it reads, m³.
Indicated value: 933938.3290 m³
